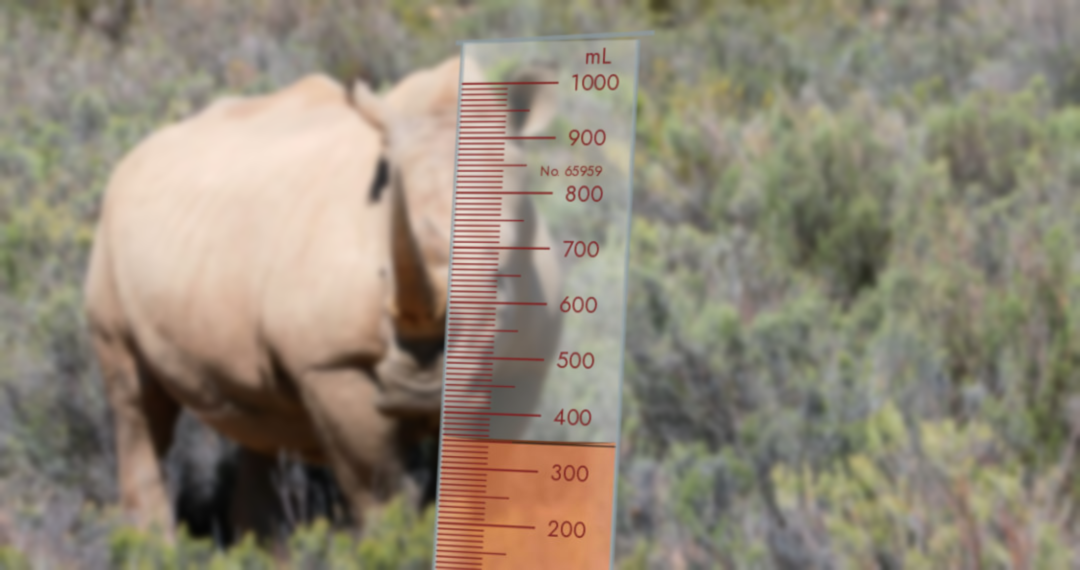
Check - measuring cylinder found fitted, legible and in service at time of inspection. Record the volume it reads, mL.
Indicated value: 350 mL
